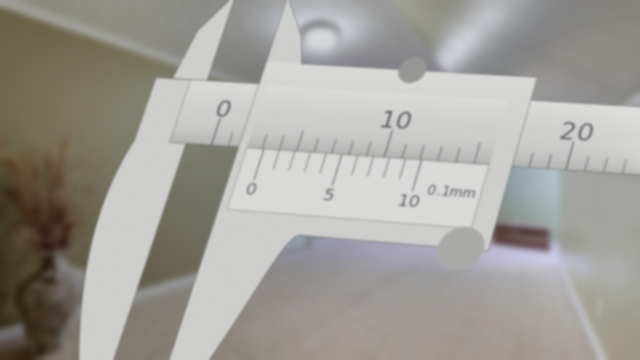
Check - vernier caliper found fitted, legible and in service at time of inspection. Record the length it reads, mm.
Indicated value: 3.1 mm
